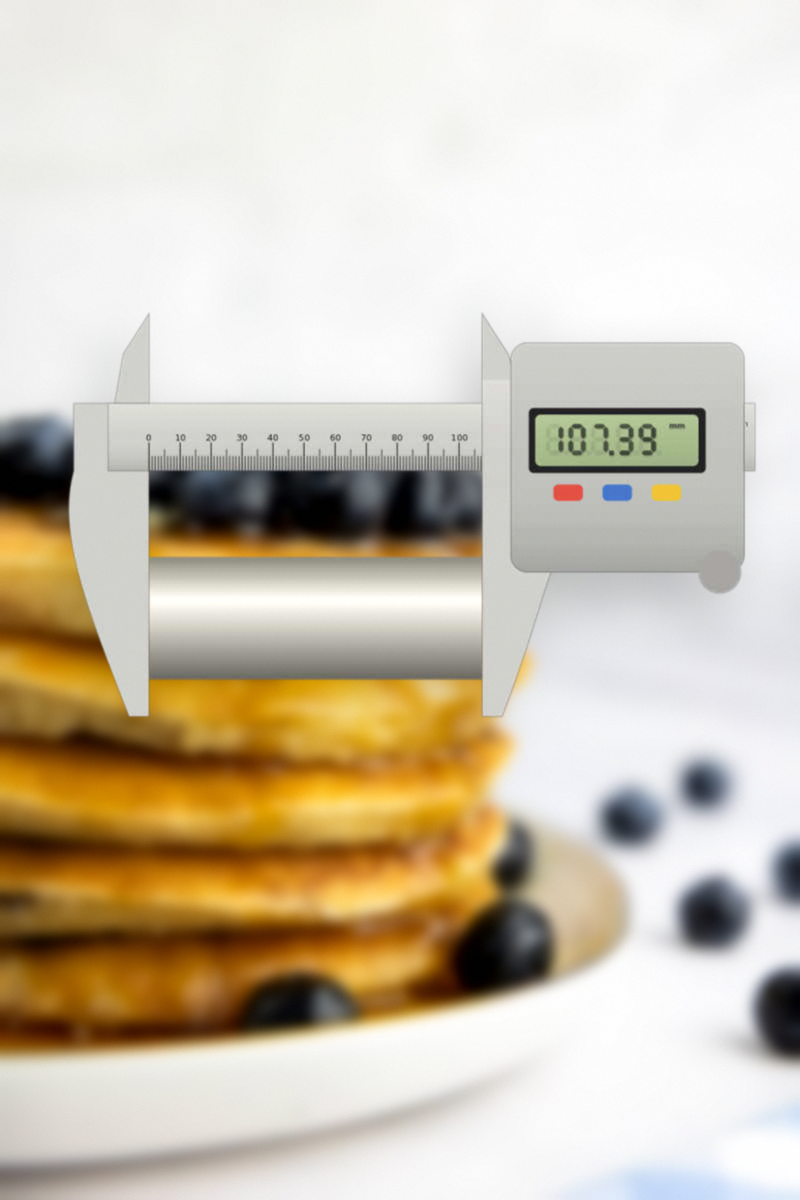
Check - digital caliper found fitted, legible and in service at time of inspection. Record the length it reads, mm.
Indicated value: 107.39 mm
